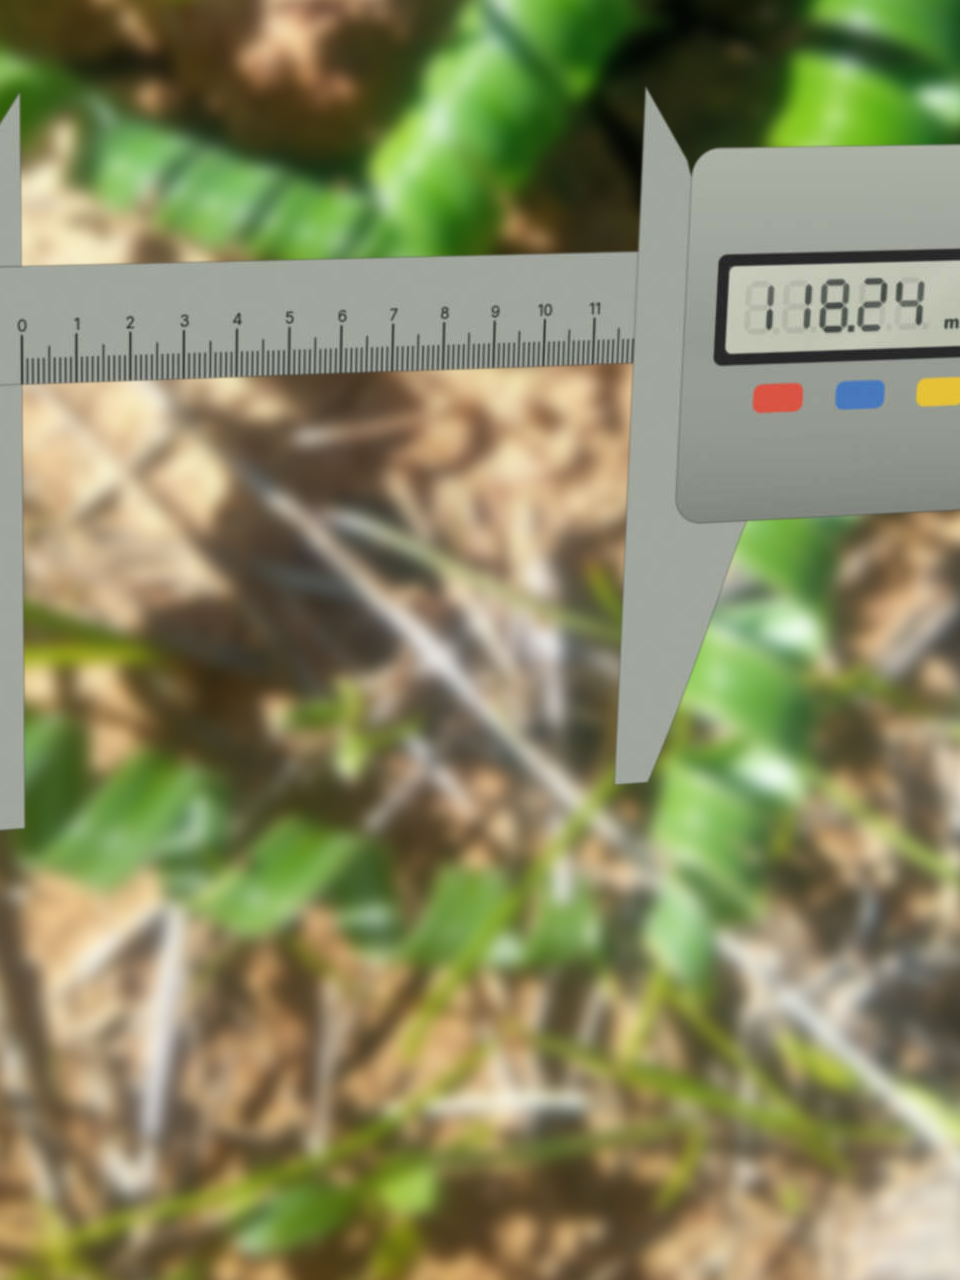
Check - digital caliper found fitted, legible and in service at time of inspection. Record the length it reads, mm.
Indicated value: 118.24 mm
